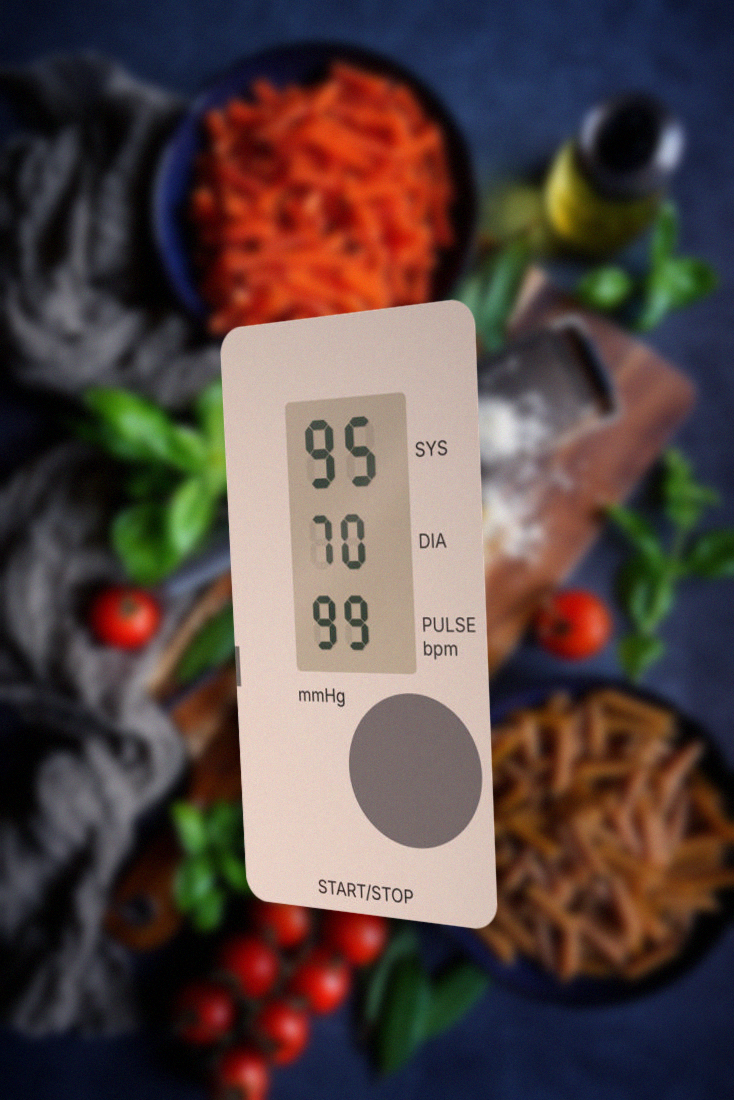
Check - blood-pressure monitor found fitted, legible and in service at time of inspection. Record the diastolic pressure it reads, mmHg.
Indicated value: 70 mmHg
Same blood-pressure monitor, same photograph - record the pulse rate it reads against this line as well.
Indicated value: 99 bpm
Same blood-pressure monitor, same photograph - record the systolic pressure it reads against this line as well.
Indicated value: 95 mmHg
